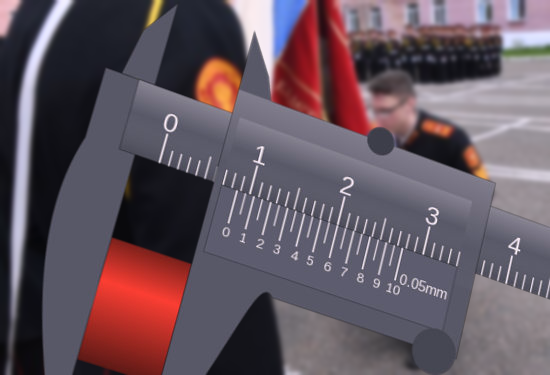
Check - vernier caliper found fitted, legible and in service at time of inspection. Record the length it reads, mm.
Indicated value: 8.6 mm
